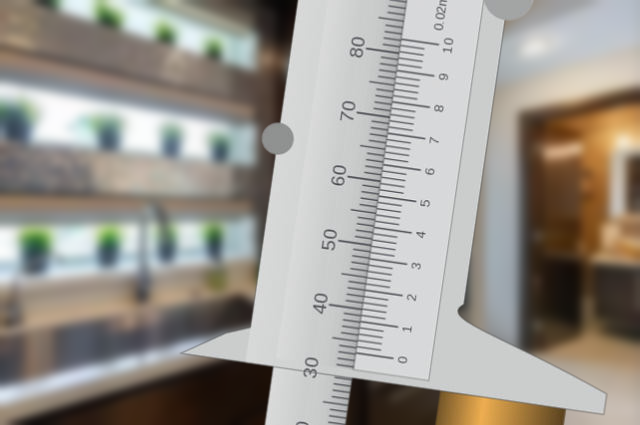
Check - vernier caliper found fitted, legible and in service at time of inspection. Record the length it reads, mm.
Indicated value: 33.2 mm
